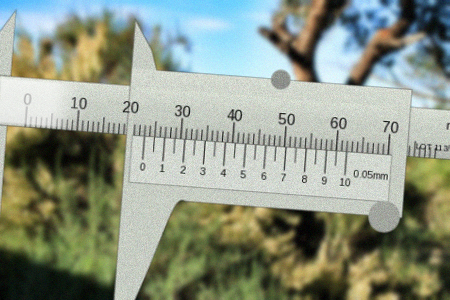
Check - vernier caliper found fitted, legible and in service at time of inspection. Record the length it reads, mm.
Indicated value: 23.0 mm
